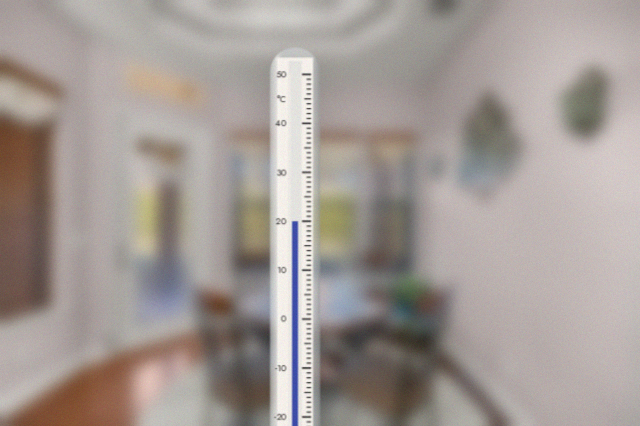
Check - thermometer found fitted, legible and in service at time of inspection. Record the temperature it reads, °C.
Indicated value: 20 °C
